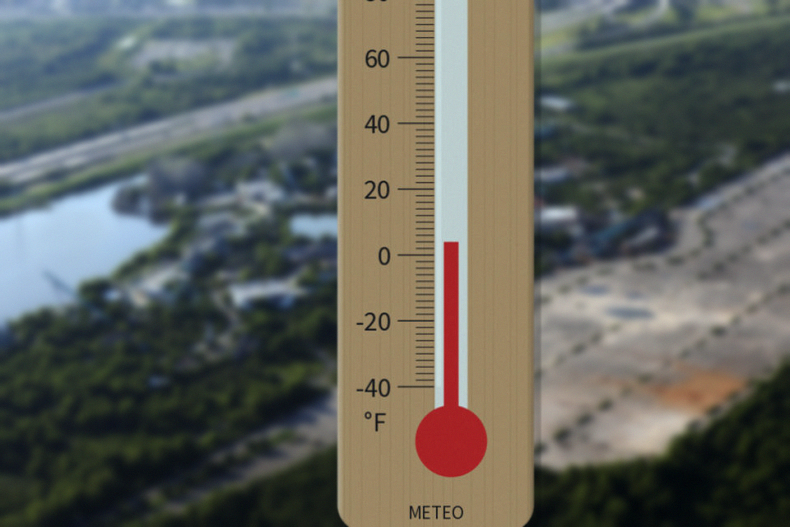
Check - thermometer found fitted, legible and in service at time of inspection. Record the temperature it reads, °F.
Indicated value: 4 °F
